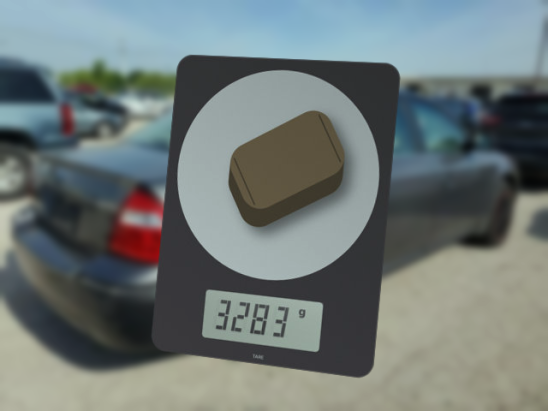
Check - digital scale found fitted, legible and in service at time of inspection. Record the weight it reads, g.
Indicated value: 3283 g
